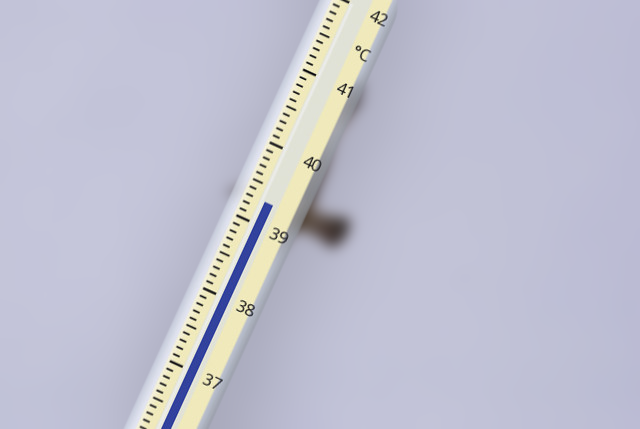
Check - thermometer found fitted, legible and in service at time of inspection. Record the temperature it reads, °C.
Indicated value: 39.3 °C
